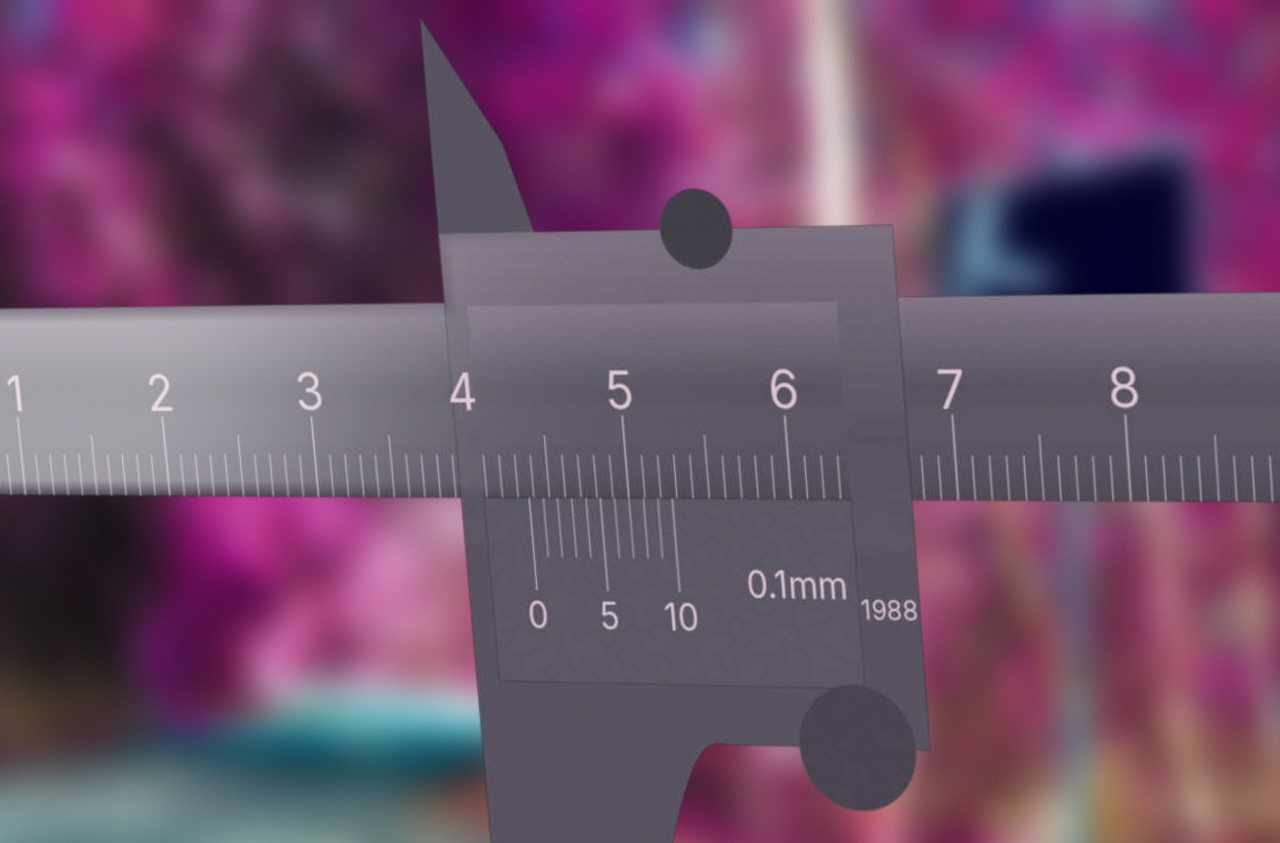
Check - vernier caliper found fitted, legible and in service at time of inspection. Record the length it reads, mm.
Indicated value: 43.7 mm
